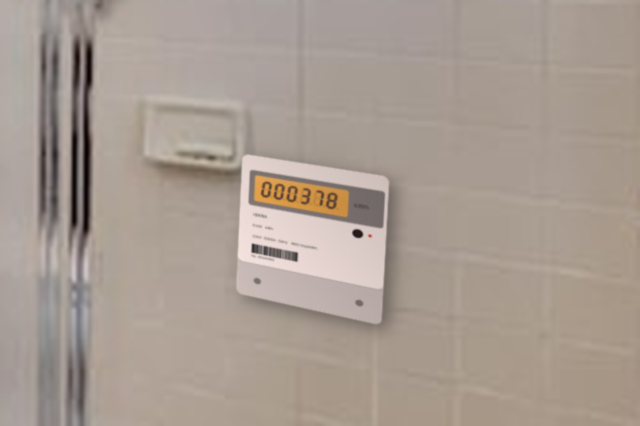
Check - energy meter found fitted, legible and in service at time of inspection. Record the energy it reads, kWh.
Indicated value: 378 kWh
